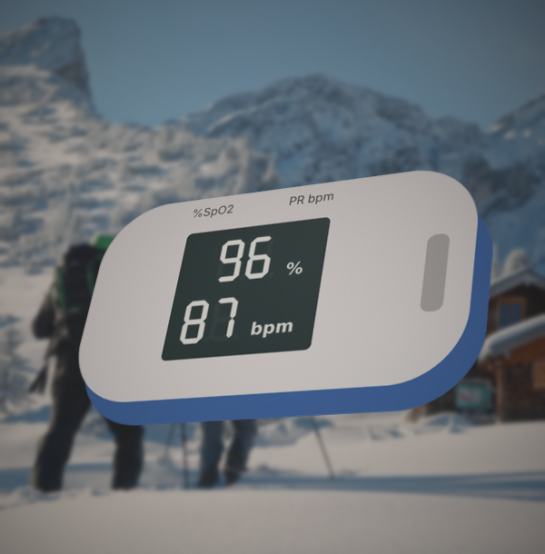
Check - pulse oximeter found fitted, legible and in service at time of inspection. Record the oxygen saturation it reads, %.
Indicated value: 96 %
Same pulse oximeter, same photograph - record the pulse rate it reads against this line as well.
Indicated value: 87 bpm
